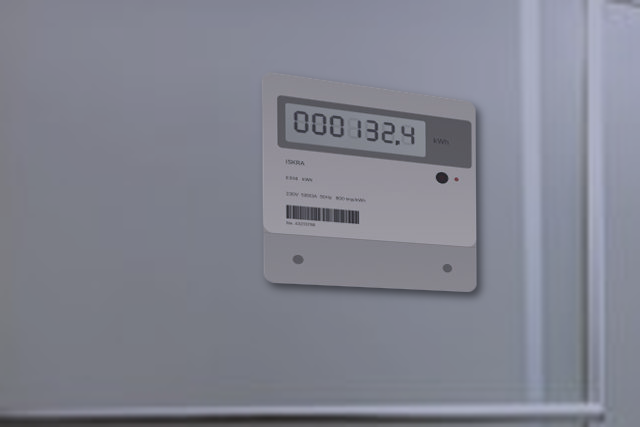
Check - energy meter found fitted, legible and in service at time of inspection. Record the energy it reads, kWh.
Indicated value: 132.4 kWh
